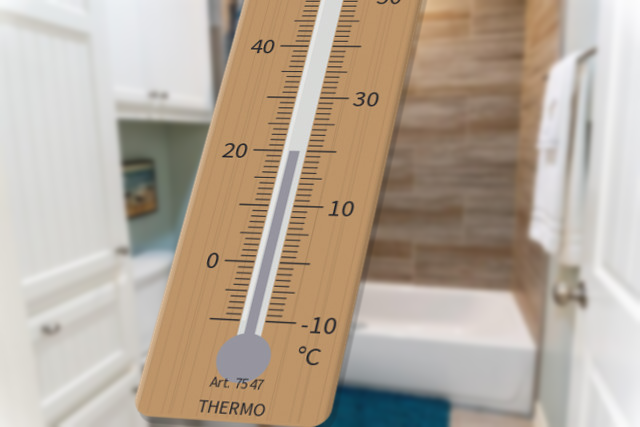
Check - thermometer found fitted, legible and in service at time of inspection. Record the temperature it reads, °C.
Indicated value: 20 °C
